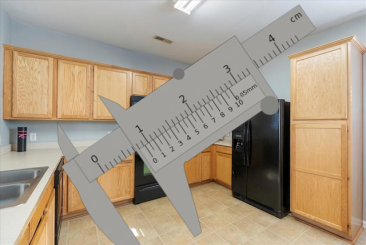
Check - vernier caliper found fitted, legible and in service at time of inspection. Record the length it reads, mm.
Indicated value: 9.2 mm
